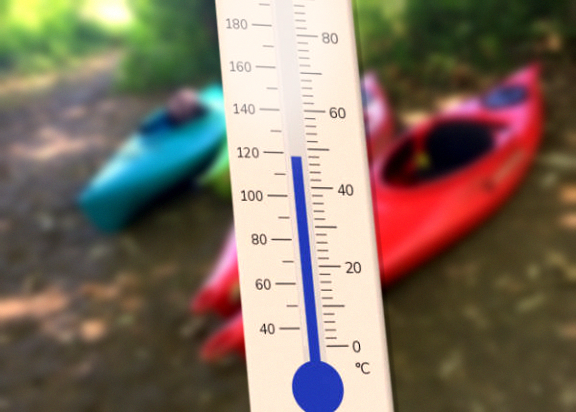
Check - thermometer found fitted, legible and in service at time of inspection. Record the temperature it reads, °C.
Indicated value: 48 °C
